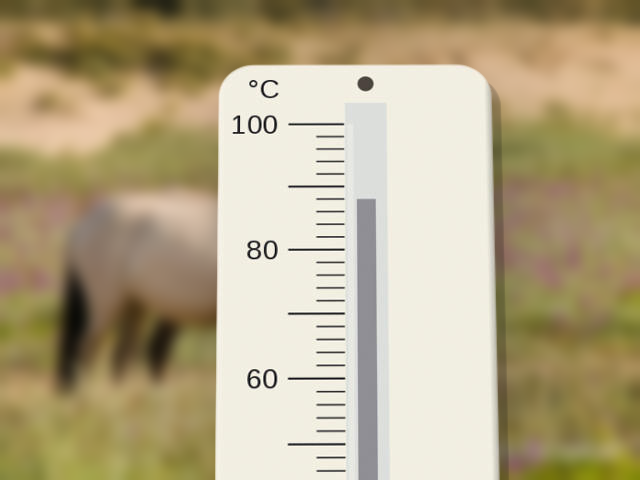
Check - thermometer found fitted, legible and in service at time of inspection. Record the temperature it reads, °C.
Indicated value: 88 °C
